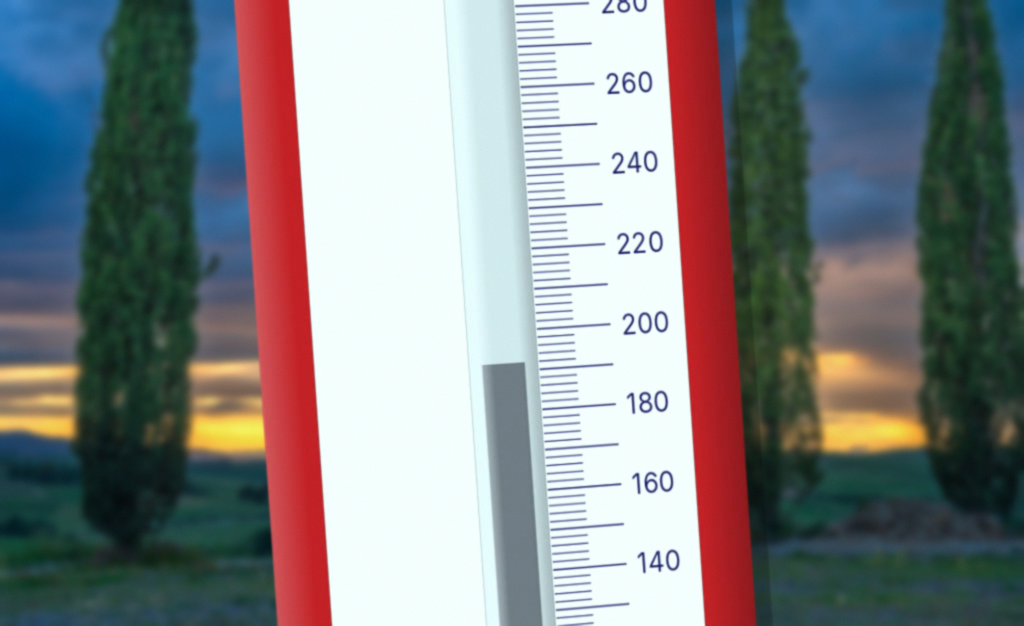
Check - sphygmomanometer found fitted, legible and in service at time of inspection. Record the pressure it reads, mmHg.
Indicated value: 192 mmHg
